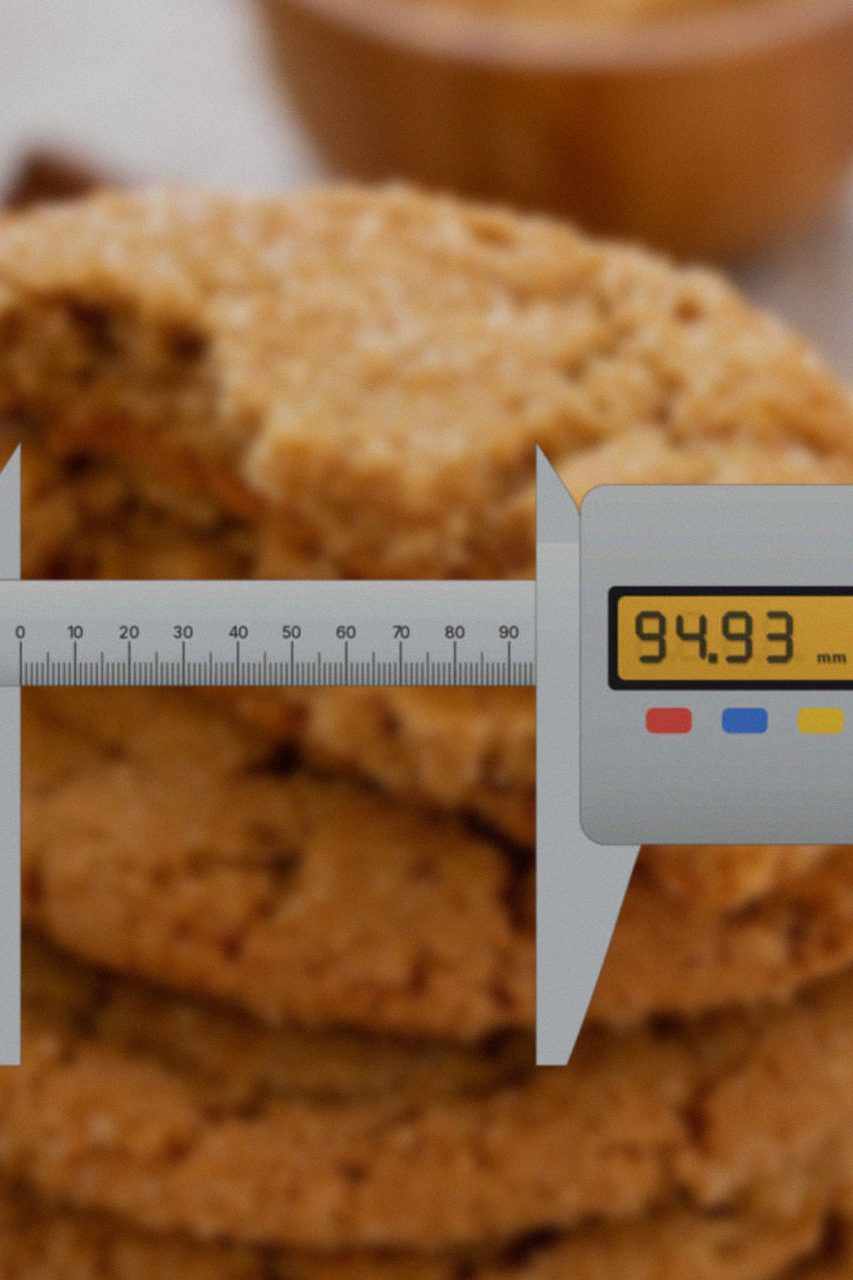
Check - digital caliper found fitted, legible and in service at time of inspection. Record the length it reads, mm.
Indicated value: 94.93 mm
